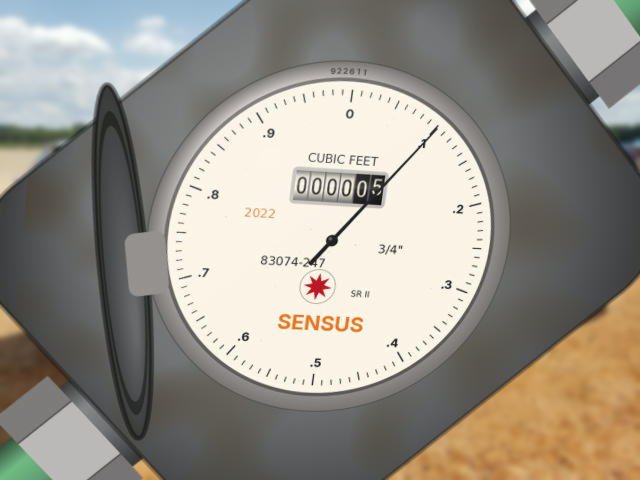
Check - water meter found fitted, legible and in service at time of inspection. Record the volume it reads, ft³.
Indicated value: 5.10 ft³
